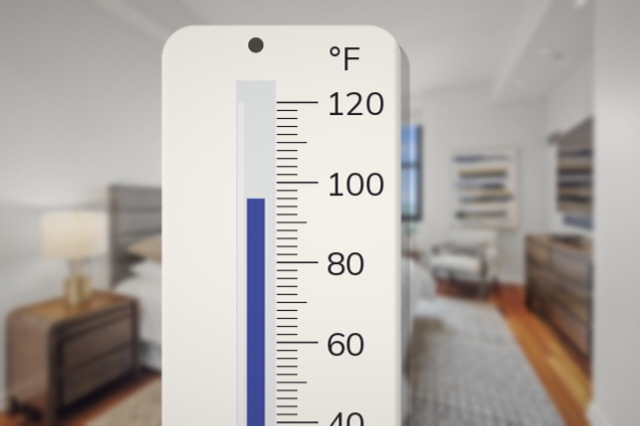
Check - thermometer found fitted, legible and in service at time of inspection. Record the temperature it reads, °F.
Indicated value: 96 °F
